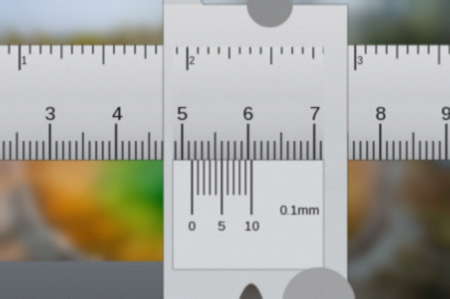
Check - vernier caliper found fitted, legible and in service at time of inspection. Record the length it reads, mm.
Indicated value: 51.5 mm
